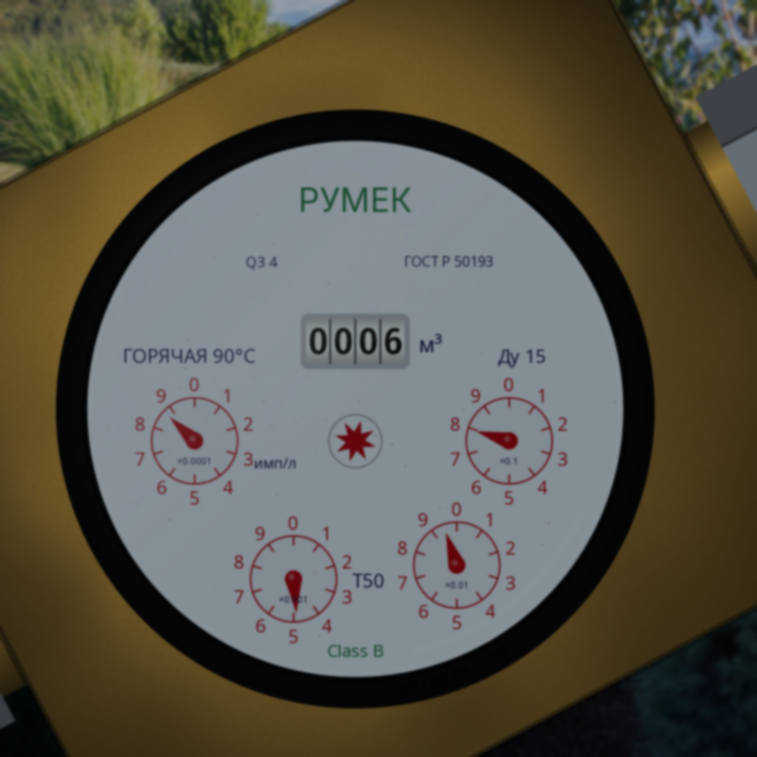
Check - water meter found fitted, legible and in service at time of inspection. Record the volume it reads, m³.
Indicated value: 6.7948 m³
